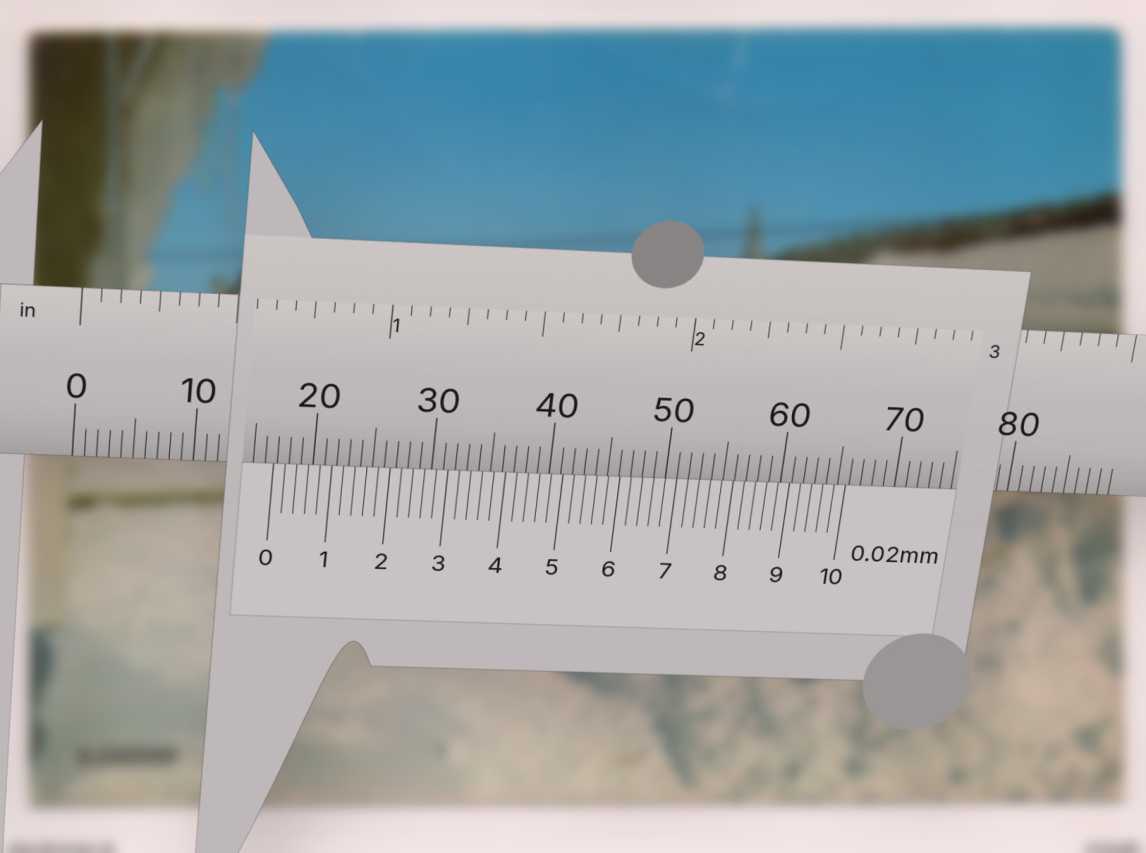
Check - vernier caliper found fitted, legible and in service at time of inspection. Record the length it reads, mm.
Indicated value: 16.7 mm
